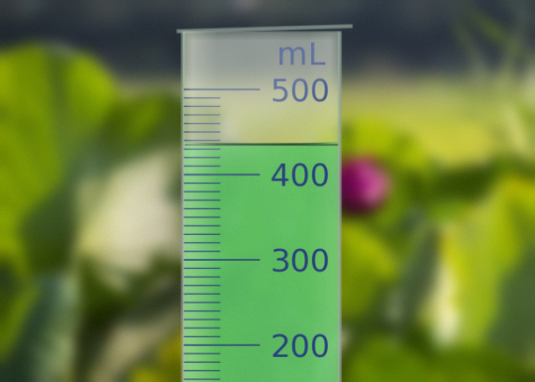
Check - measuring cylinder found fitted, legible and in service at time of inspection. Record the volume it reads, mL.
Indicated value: 435 mL
